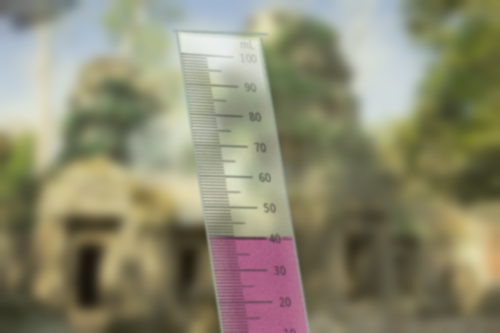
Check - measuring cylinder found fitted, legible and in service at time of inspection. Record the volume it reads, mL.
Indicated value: 40 mL
